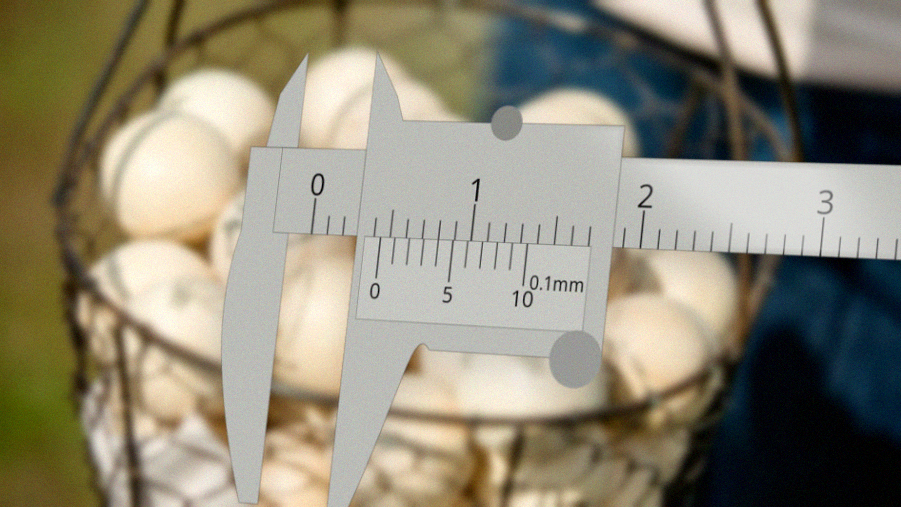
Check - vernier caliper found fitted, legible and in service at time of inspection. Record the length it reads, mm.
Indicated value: 4.4 mm
